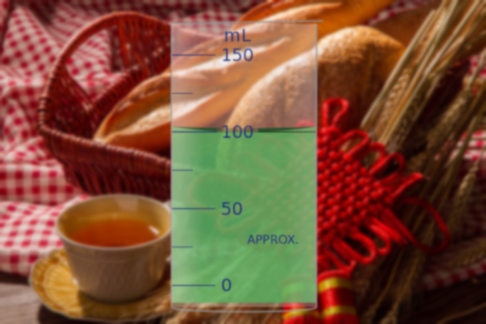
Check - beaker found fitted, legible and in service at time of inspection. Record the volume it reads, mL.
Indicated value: 100 mL
